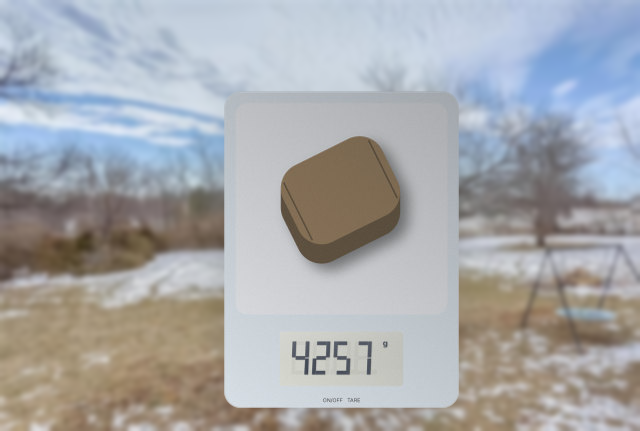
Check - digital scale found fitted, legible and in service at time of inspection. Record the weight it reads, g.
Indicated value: 4257 g
